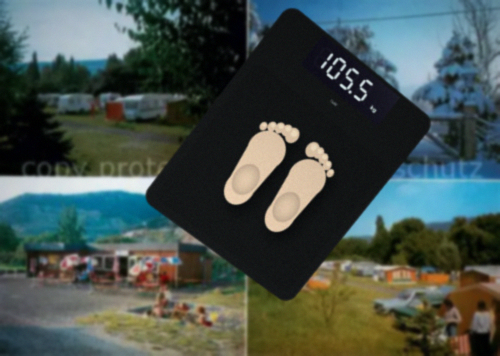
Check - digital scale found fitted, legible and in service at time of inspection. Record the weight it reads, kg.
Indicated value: 105.5 kg
